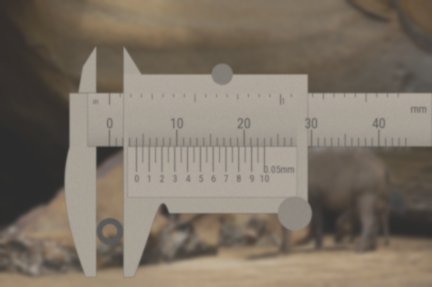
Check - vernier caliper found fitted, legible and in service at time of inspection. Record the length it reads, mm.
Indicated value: 4.0 mm
